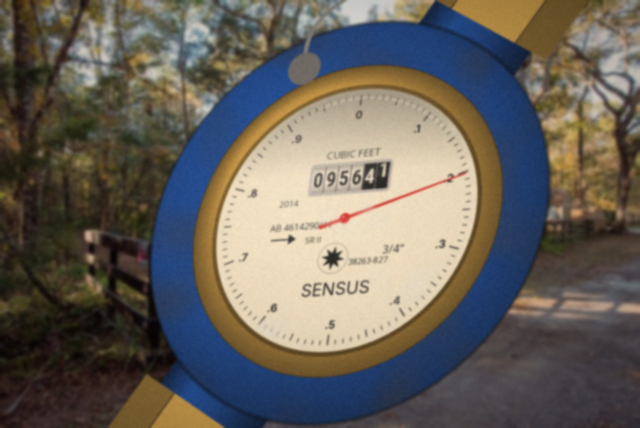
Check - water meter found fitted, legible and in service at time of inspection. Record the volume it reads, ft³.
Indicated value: 95641.20 ft³
